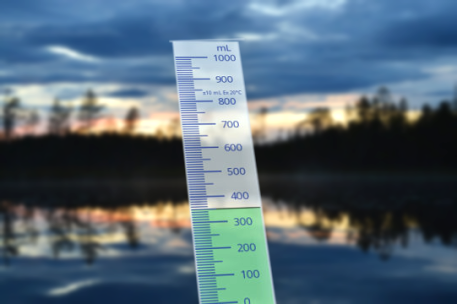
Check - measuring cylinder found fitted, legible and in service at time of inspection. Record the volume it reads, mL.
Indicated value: 350 mL
